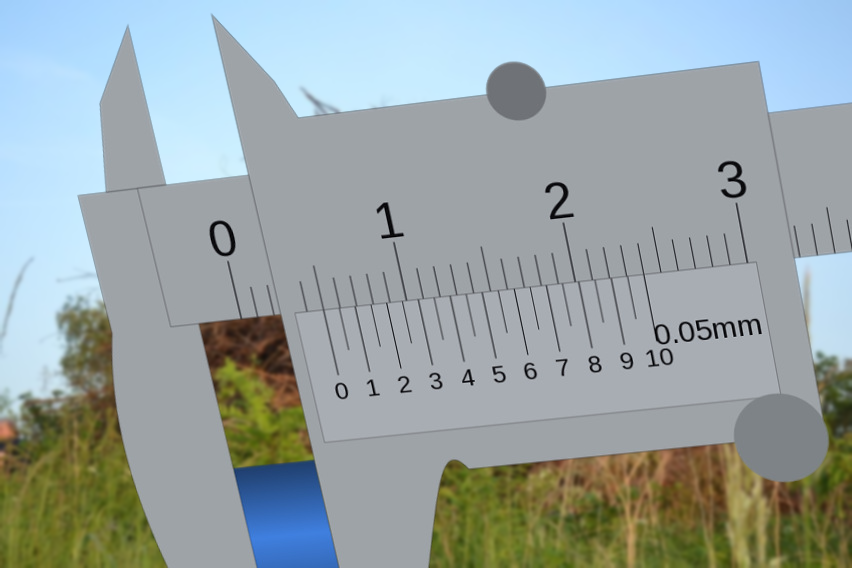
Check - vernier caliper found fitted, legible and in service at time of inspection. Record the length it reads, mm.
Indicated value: 5.0 mm
